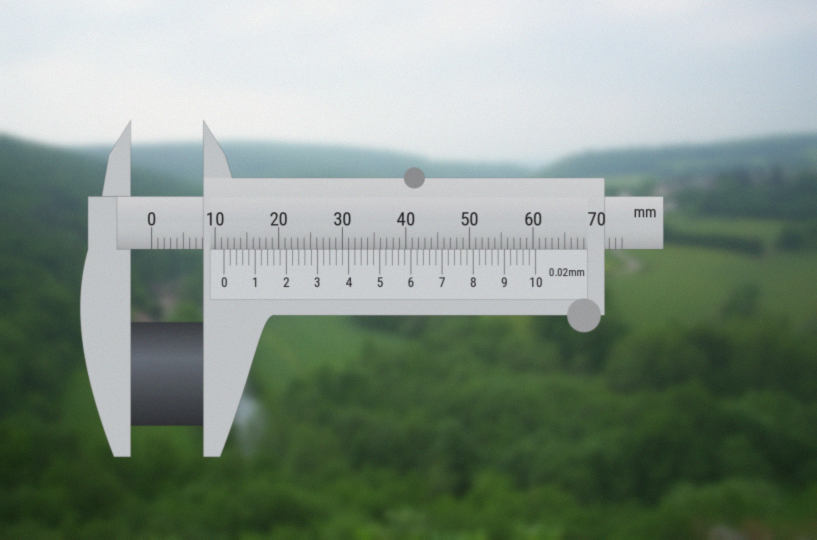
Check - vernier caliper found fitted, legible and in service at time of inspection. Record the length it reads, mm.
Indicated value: 11.4 mm
